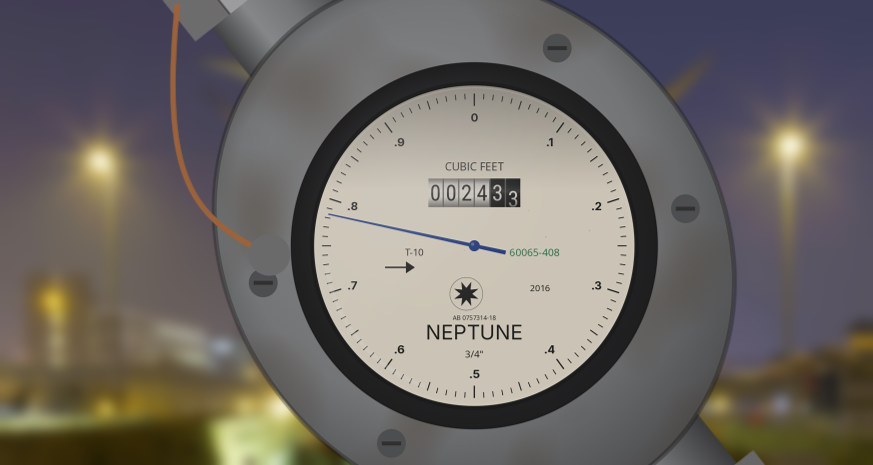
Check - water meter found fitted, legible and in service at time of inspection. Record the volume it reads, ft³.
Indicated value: 2432.78 ft³
